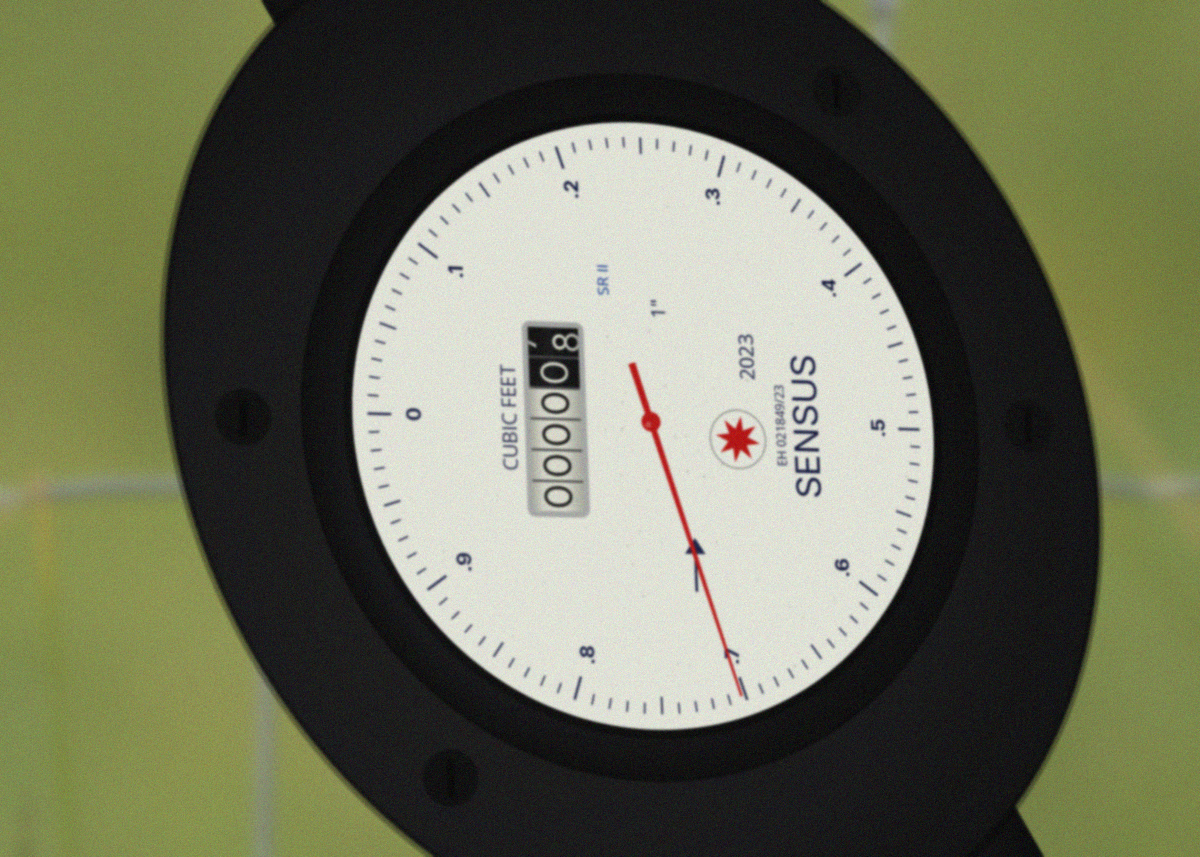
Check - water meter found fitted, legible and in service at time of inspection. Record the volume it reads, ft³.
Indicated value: 7.70 ft³
